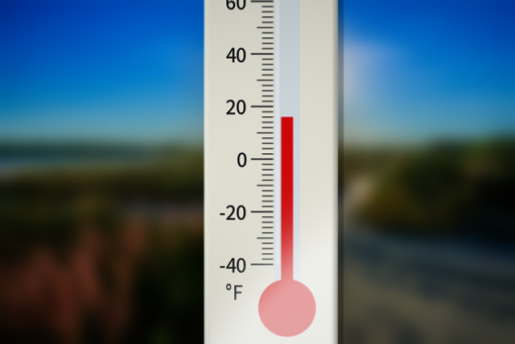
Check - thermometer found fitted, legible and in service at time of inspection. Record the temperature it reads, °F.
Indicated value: 16 °F
